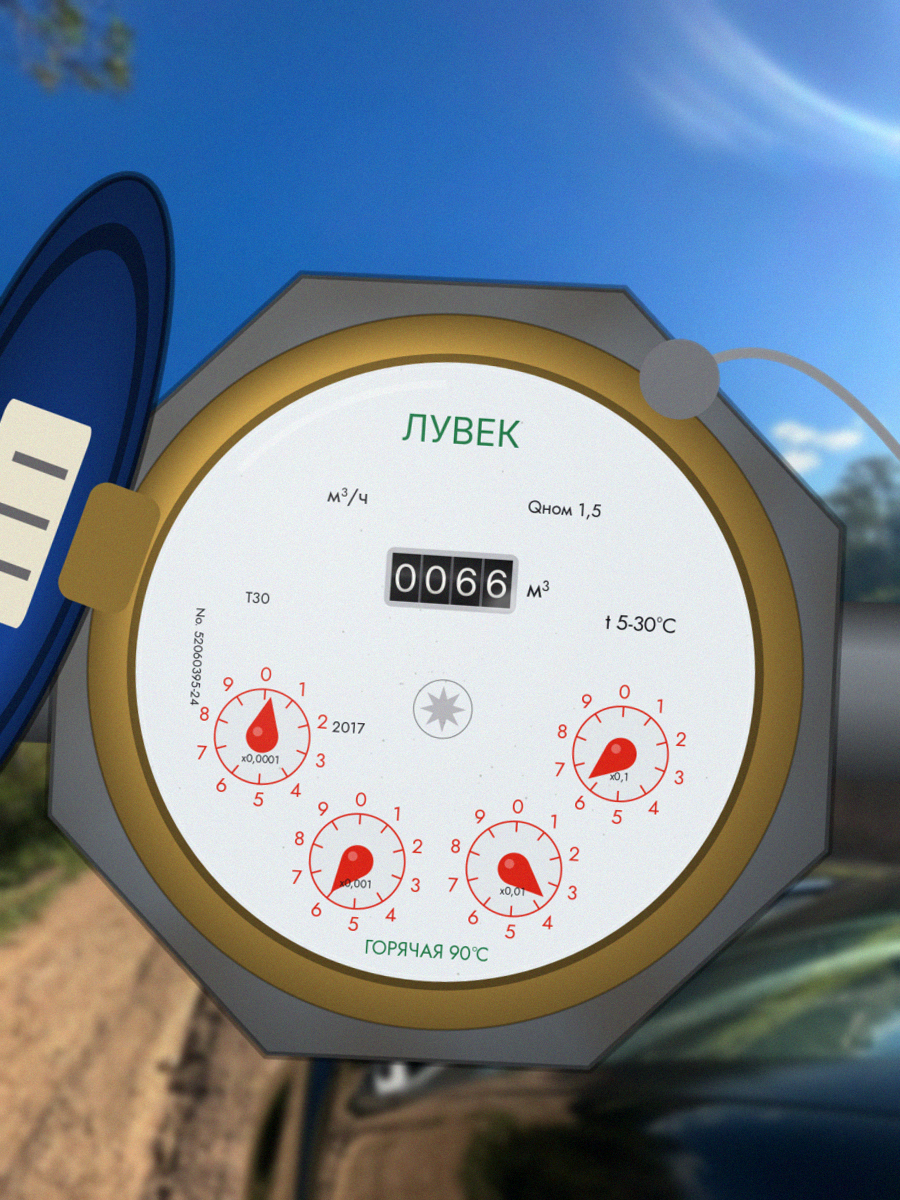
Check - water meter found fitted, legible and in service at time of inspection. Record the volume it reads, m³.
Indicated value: 66.6360 m³
